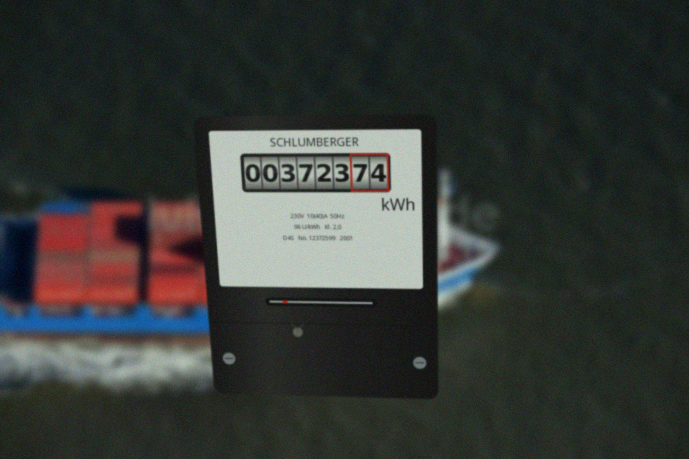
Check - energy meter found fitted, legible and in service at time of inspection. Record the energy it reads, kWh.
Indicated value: 3723.74 kWh
